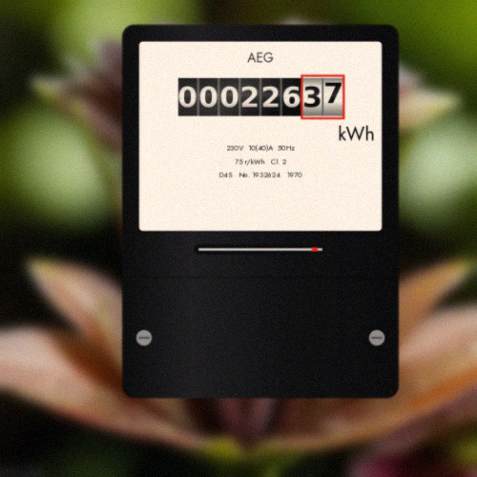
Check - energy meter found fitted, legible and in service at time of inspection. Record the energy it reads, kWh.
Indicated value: 226.37 kWh
